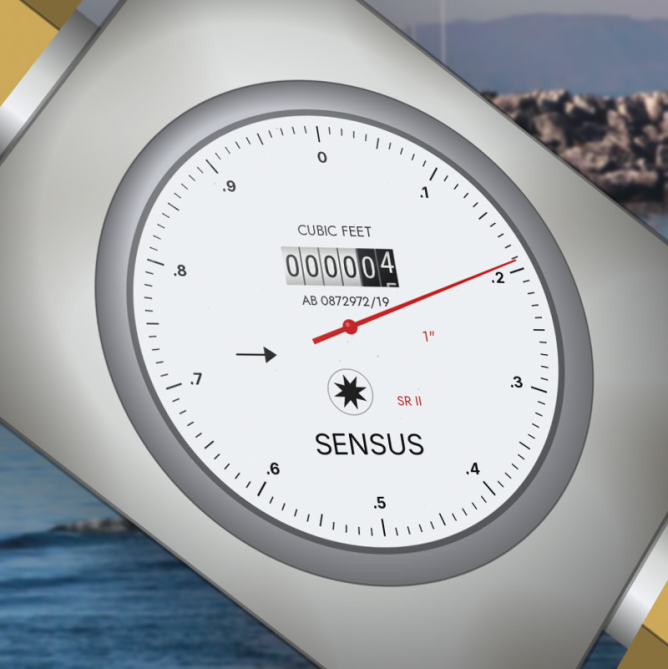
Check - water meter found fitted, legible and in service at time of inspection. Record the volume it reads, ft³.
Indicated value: 4.19 ft³
